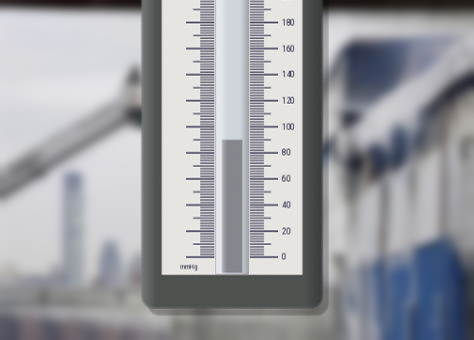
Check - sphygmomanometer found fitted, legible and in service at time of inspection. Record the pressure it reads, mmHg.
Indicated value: 90 mmHg
